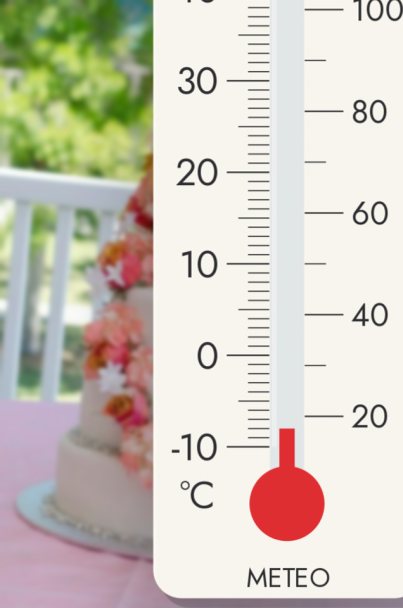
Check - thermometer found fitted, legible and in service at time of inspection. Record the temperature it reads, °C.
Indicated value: -8 °C
